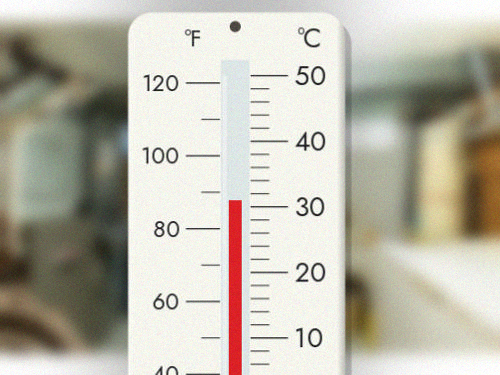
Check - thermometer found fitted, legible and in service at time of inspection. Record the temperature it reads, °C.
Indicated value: 31 °C
